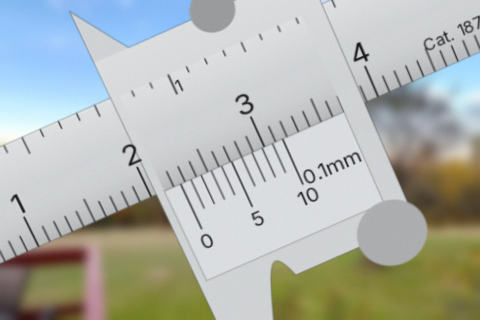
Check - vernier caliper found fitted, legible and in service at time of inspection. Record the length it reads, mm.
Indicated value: 22.6 mm
